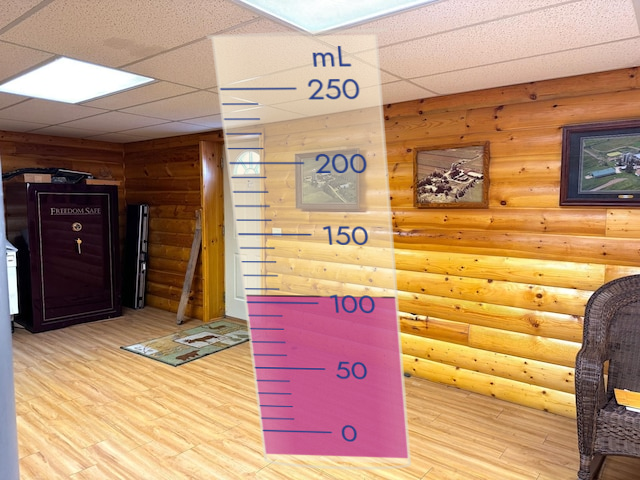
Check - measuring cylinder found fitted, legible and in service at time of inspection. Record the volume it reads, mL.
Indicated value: 105 mL
